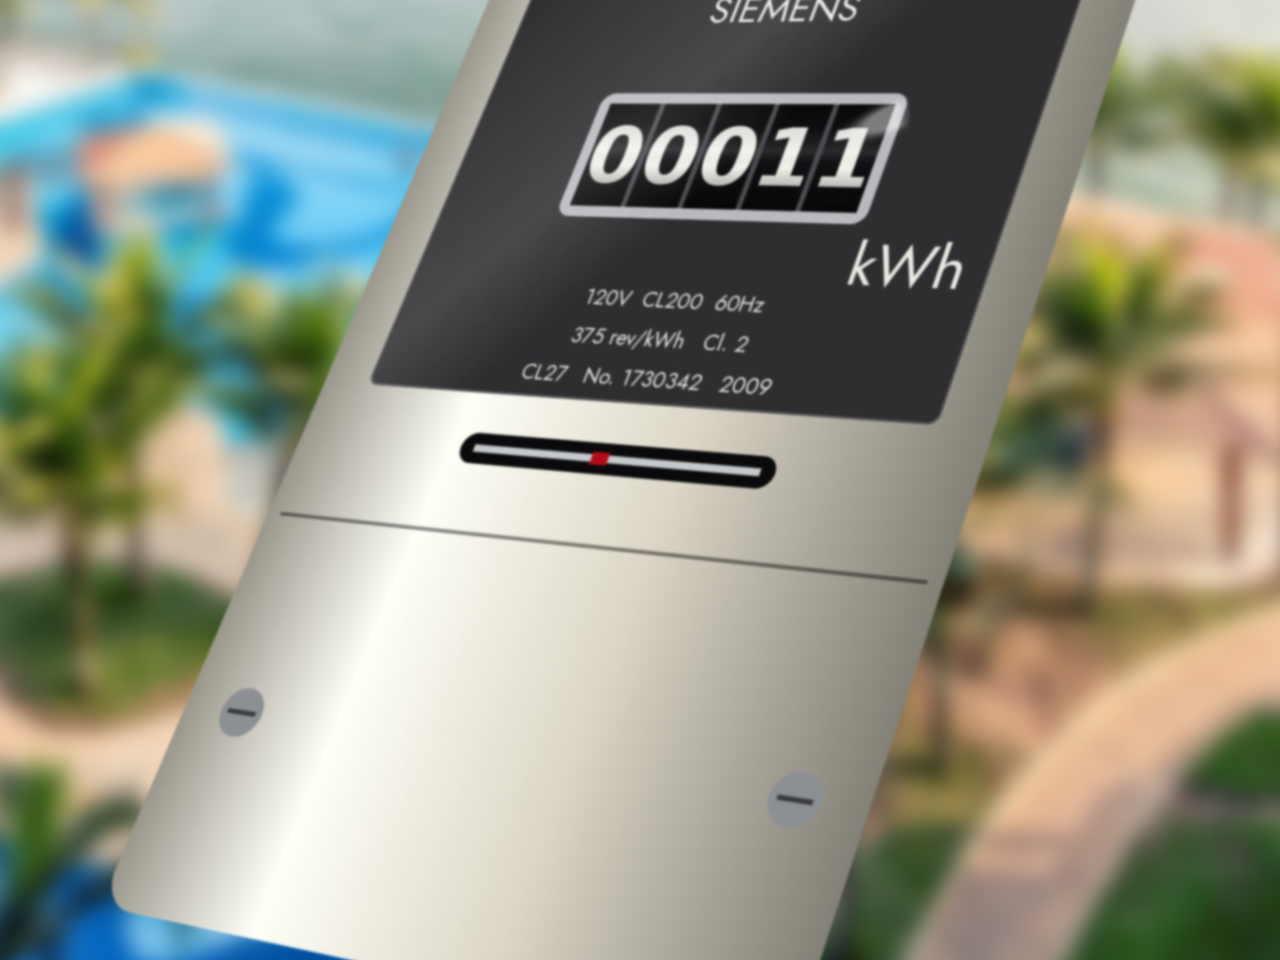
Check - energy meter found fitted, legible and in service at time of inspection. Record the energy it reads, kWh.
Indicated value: 11 kWh
